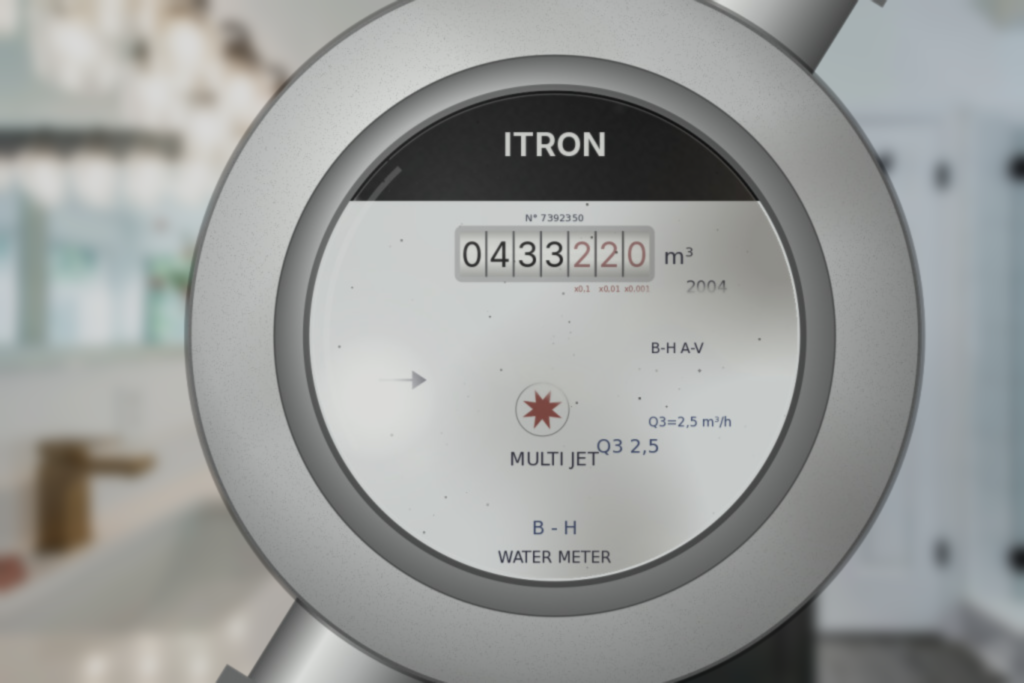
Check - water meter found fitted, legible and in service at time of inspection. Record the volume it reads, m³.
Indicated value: 433.220 m³
